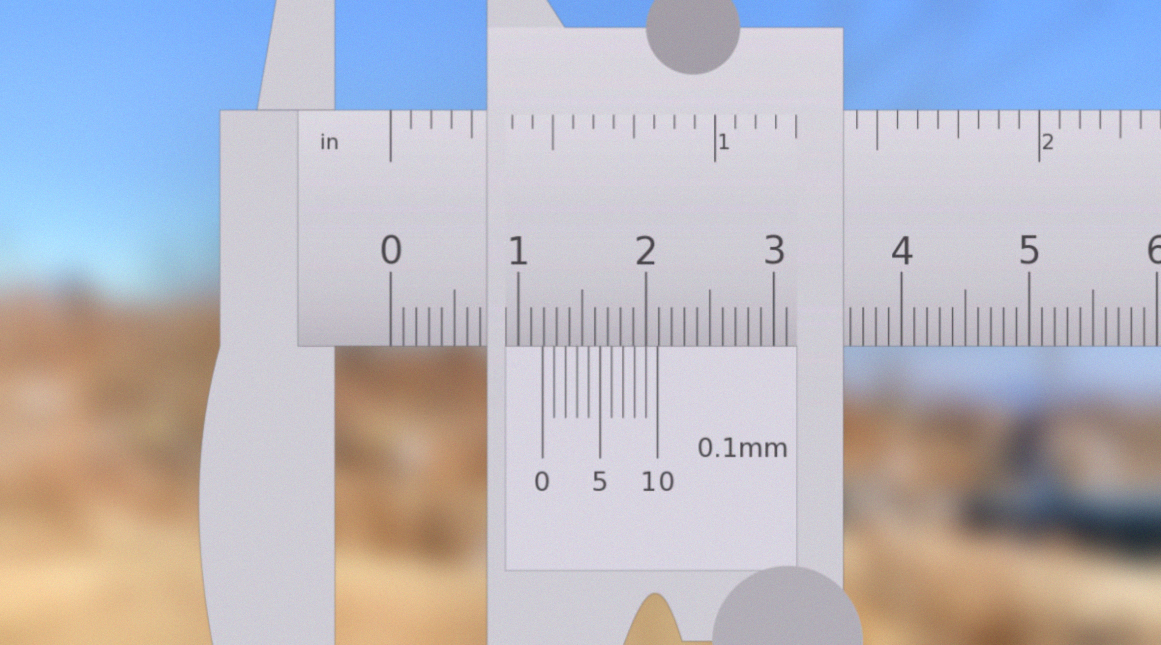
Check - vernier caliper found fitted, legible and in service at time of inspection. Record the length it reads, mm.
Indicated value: 11.9 mm
